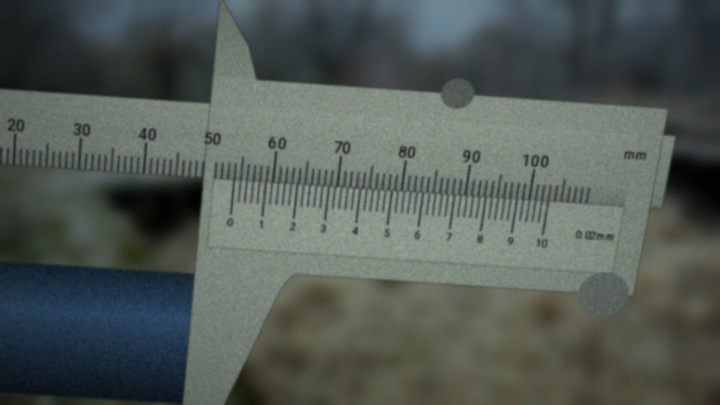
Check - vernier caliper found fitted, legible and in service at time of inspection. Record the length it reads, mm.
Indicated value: 54.0 mm
